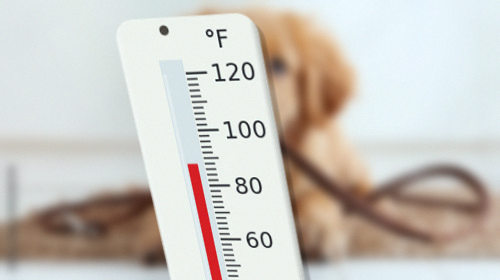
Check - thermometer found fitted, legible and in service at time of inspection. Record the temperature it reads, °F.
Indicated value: 88 °F
